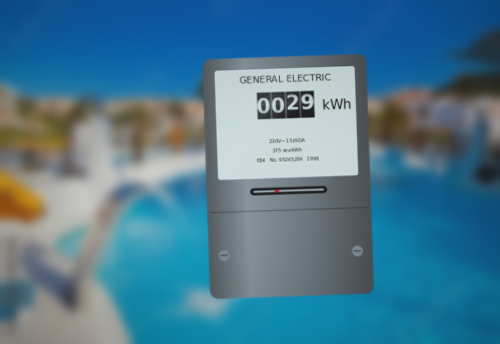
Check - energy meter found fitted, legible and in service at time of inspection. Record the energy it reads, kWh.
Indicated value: 29 kWh
